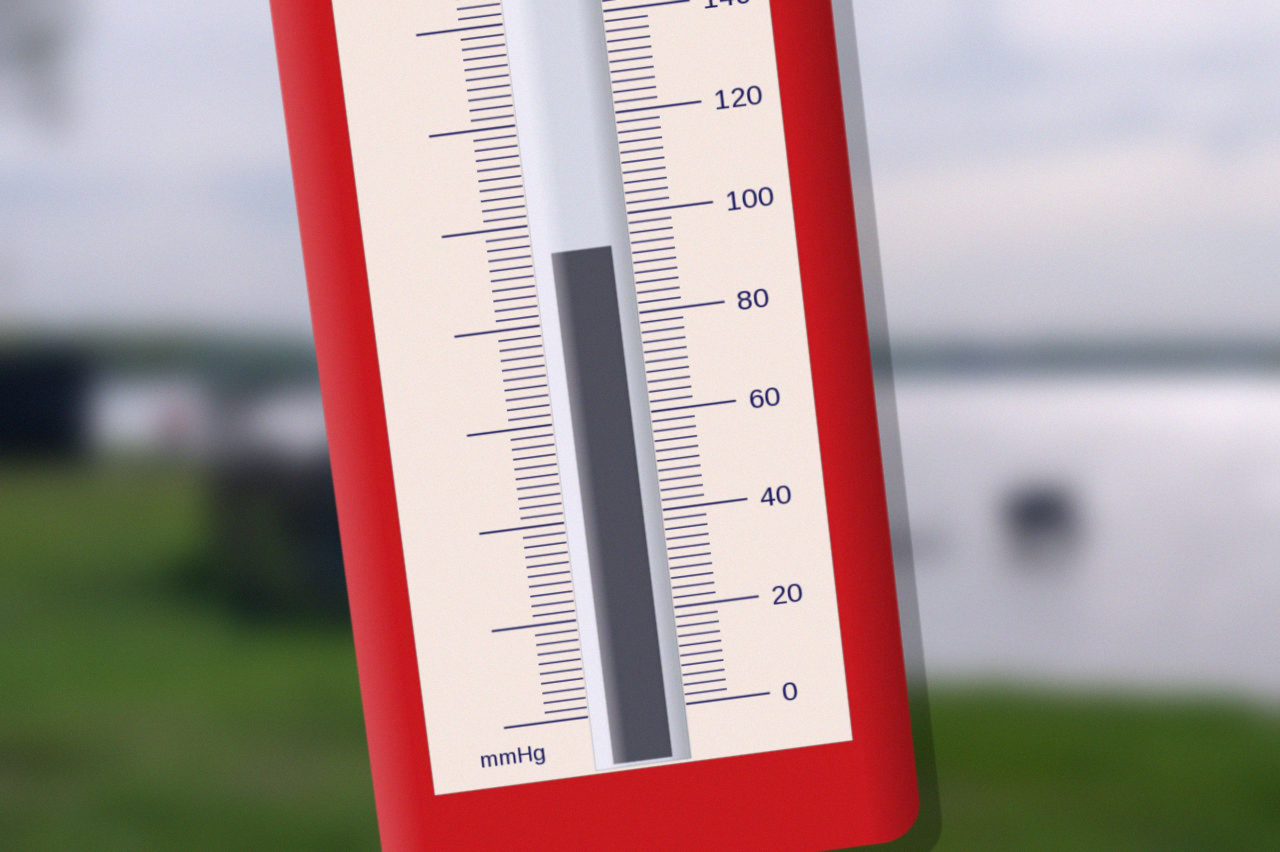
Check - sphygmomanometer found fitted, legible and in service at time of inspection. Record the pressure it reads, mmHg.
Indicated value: 94 mmHg
